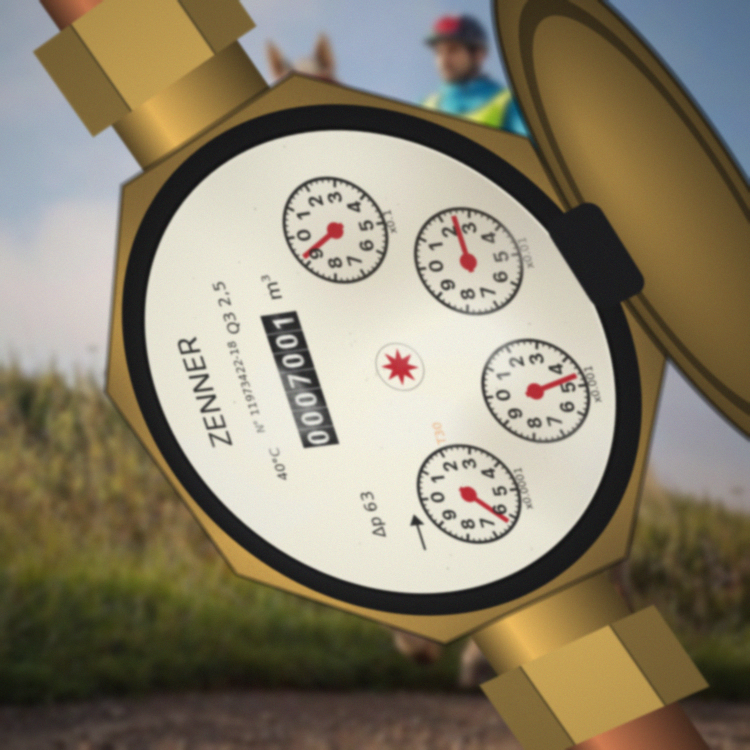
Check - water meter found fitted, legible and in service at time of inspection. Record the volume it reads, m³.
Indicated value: 7000.9246 m³
